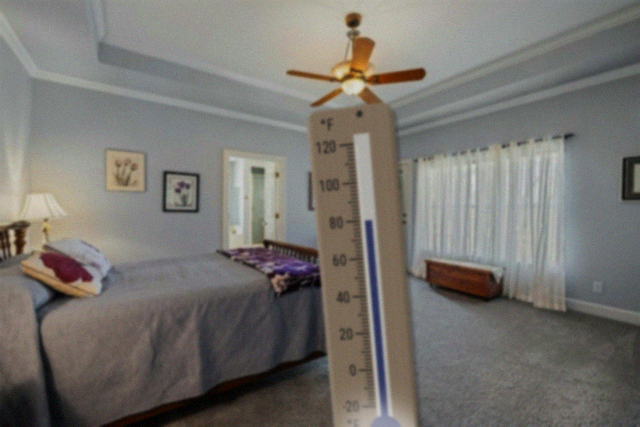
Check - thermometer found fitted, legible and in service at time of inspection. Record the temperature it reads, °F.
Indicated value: 80 °F
